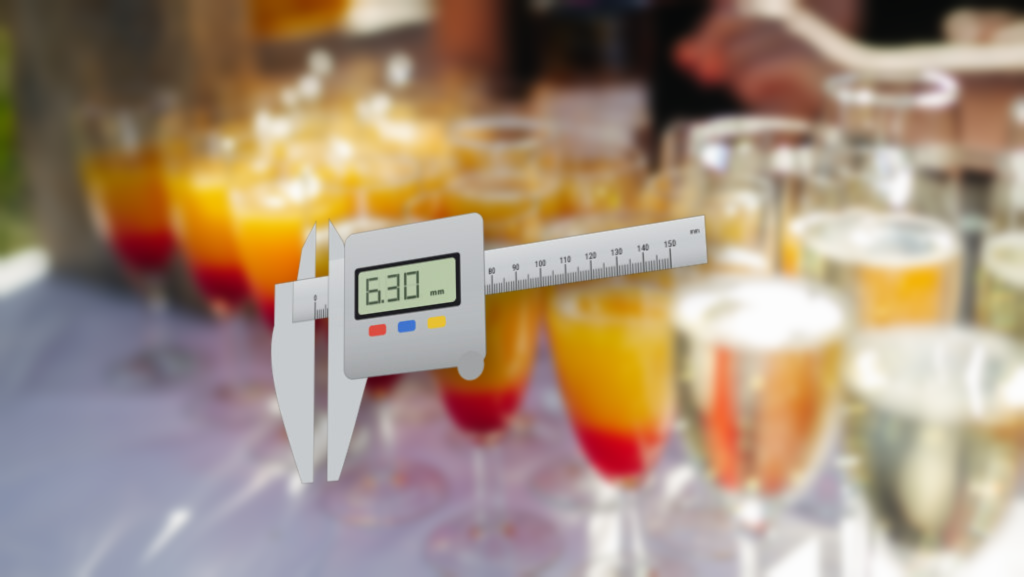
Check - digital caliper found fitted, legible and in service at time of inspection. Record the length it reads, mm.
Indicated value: 6.30 mm
